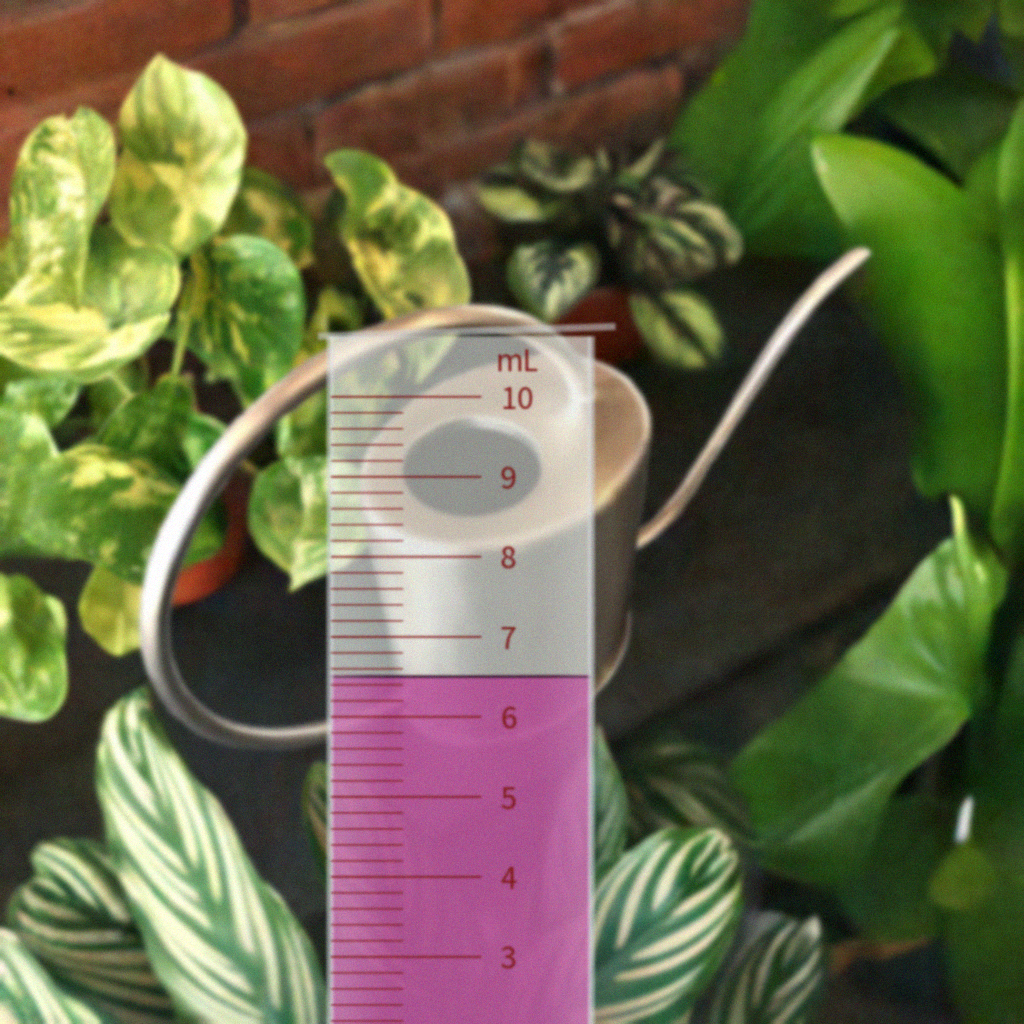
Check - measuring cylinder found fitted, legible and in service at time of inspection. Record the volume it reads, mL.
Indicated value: 6.5 mL
